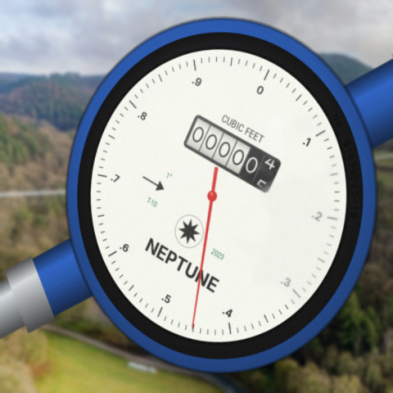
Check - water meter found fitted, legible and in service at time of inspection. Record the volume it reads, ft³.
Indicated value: 4.45 ft³
